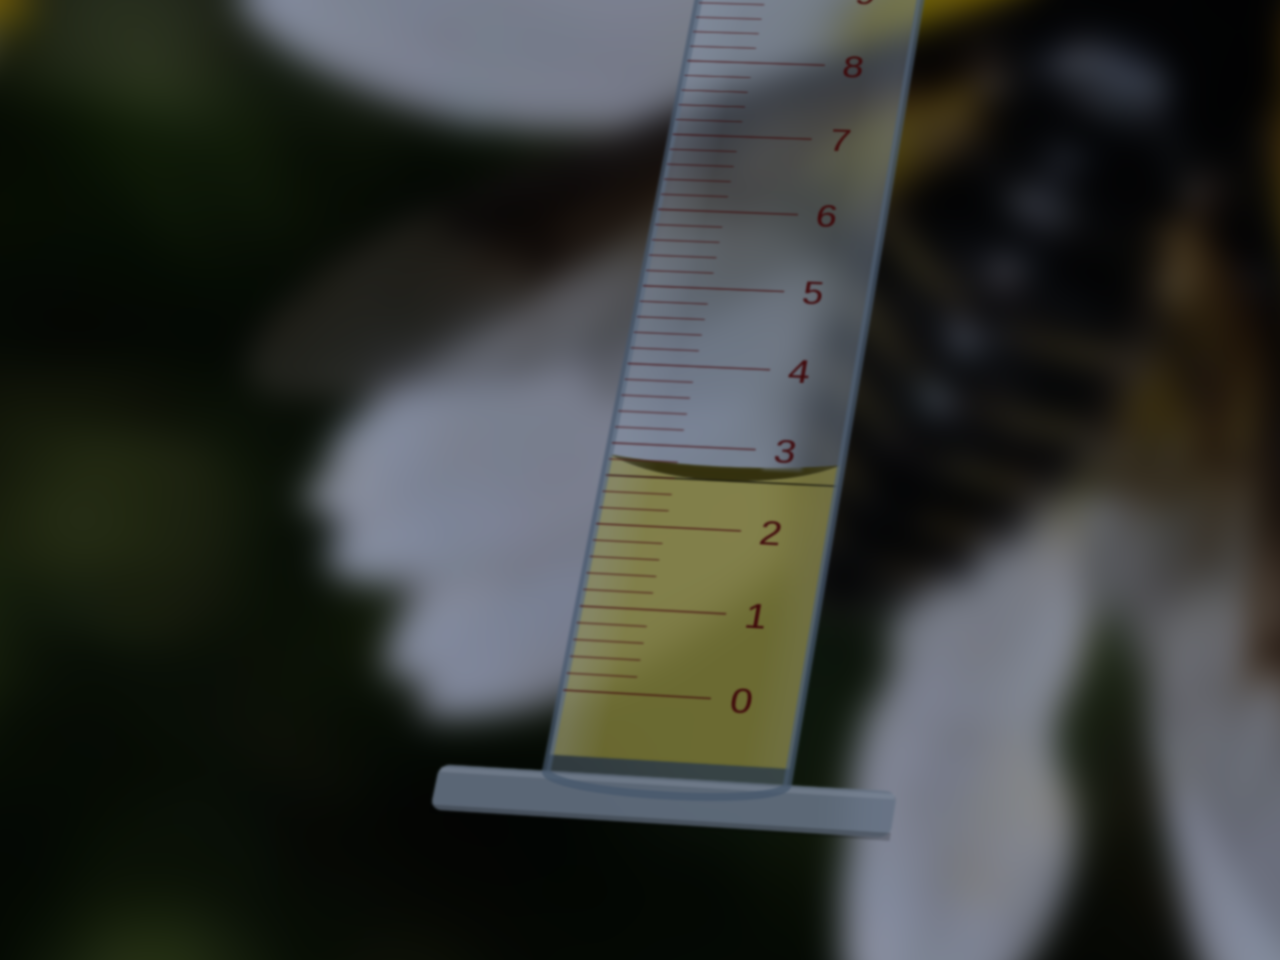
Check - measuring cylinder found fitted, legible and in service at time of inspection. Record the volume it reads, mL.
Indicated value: 2.6 mL
